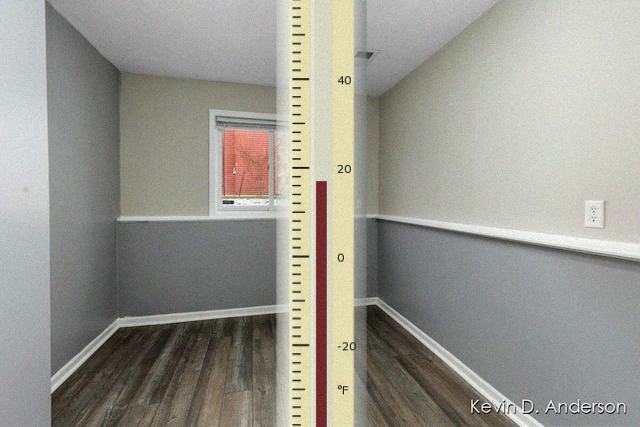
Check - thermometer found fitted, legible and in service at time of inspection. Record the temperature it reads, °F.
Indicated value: 17 °F
